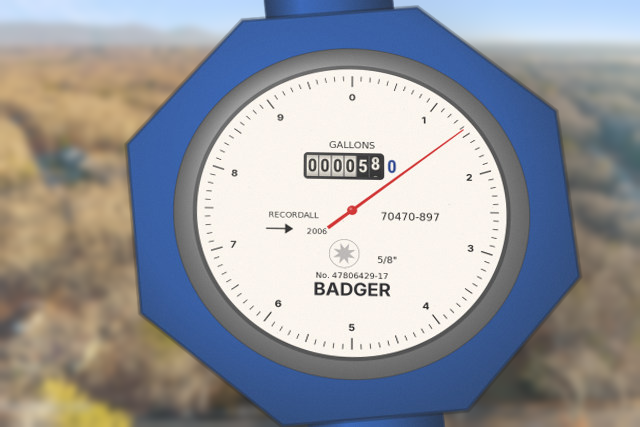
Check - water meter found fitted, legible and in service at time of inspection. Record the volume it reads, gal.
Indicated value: 581.4 gal
